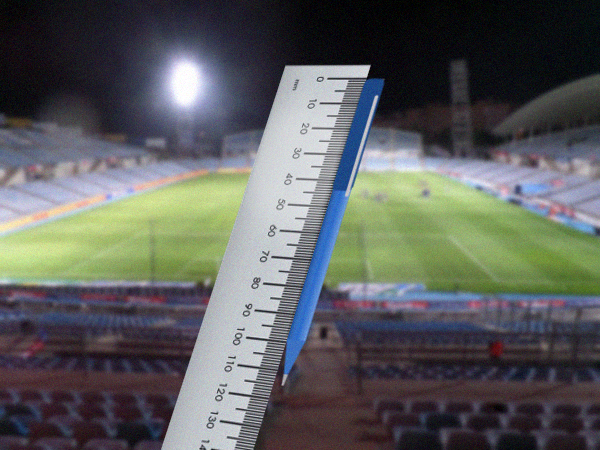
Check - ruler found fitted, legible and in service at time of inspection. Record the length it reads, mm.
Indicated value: 115 mm
